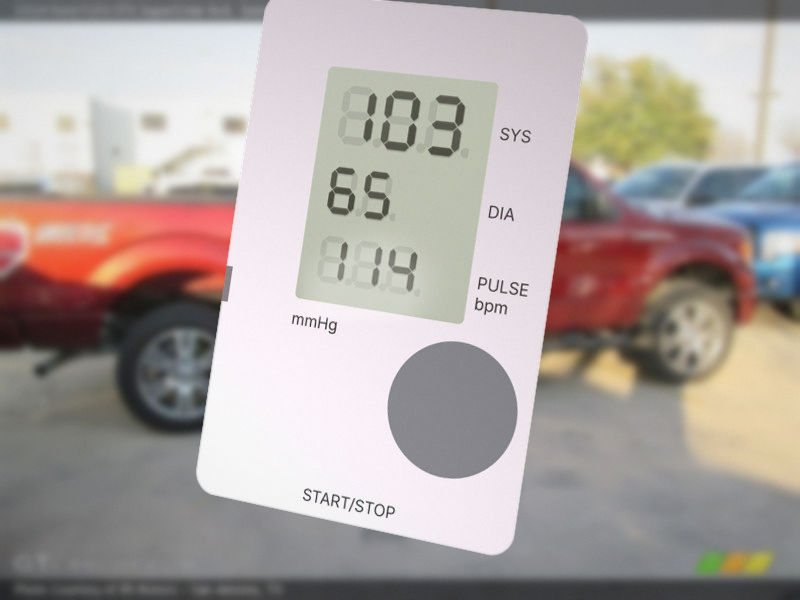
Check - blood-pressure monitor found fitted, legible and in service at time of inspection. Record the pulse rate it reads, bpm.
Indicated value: 114 bpm
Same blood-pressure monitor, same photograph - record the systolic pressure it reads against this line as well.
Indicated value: 103 mmHg
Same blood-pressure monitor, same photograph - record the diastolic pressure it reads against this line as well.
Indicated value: 65 mmHg
